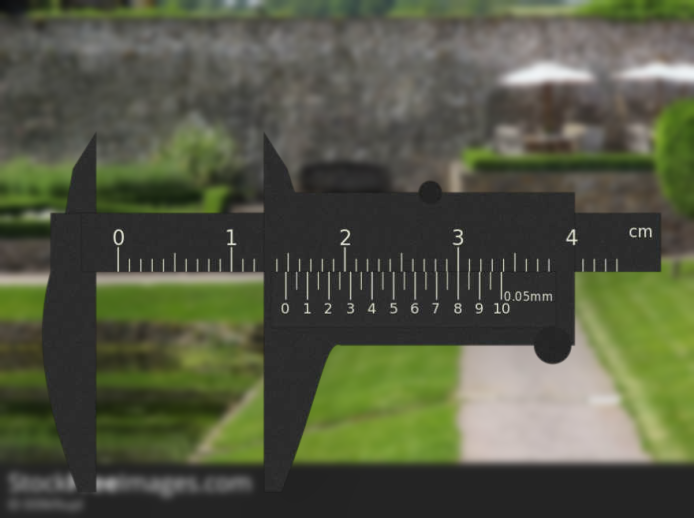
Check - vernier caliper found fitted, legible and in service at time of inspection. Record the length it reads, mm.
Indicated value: 14.8 mm
